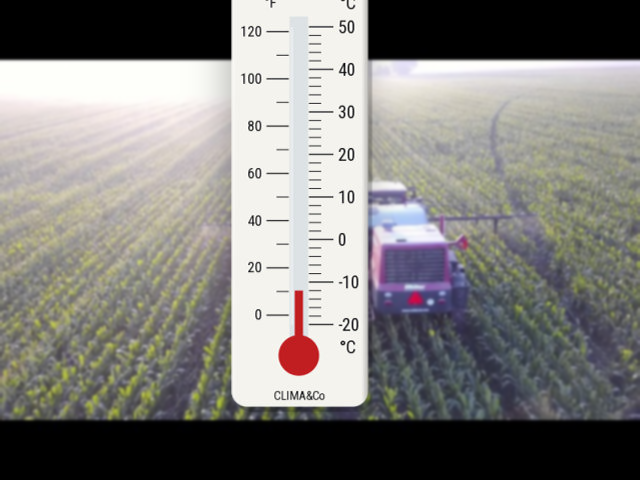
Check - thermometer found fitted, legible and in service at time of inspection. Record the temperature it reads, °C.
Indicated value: -12 °C
